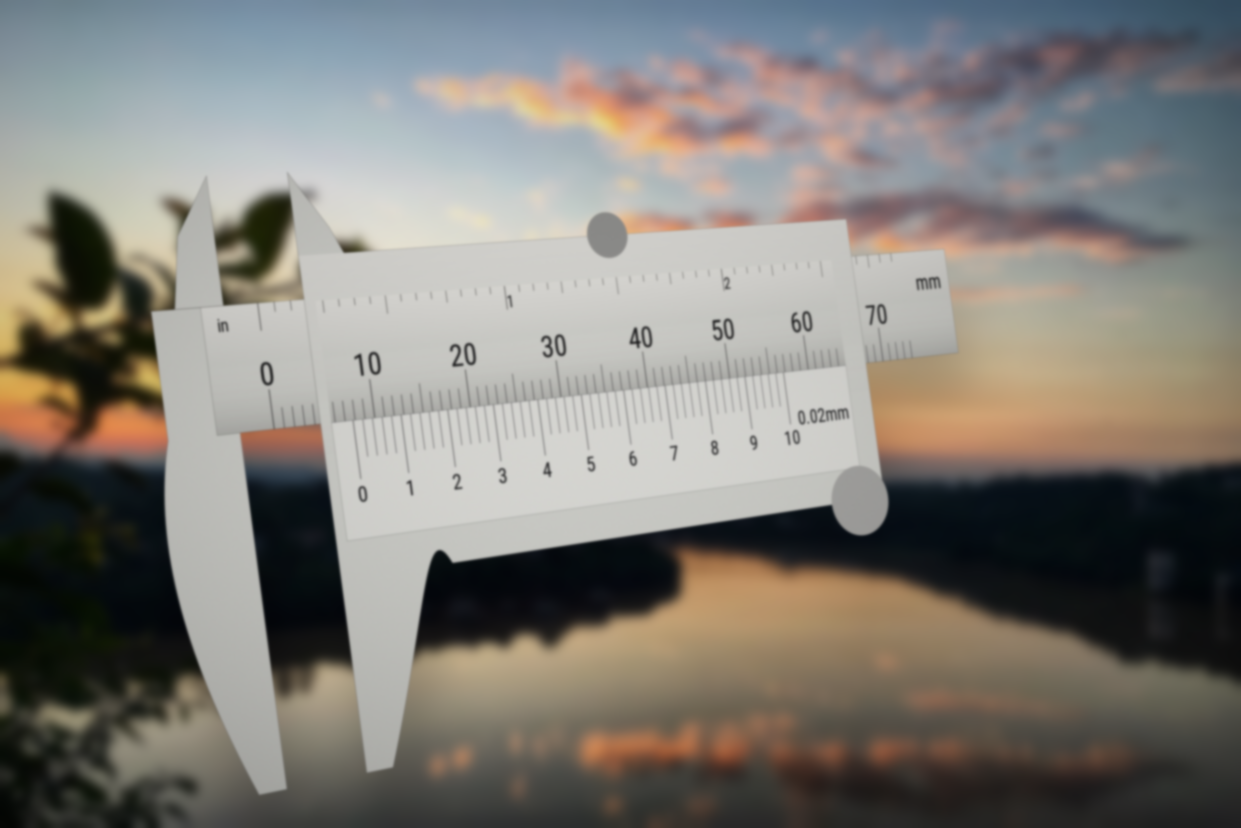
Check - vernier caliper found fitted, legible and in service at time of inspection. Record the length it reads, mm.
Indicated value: 7.8 mm
